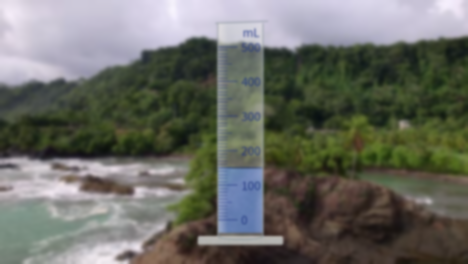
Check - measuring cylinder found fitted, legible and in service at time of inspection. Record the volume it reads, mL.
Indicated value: 150 mL
